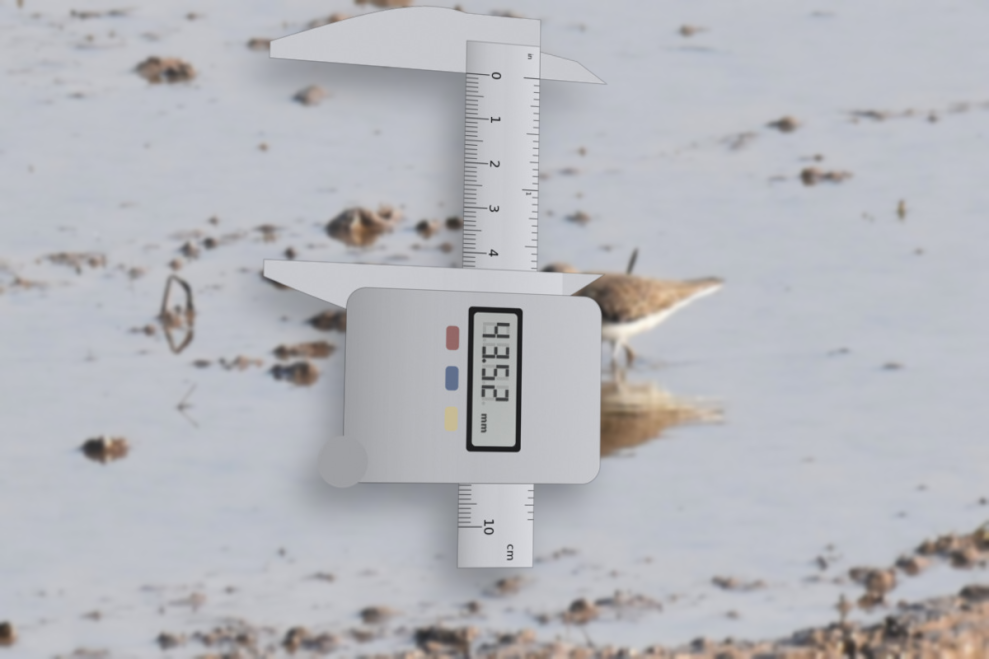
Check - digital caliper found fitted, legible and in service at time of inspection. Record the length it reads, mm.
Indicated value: 43.52 mm
